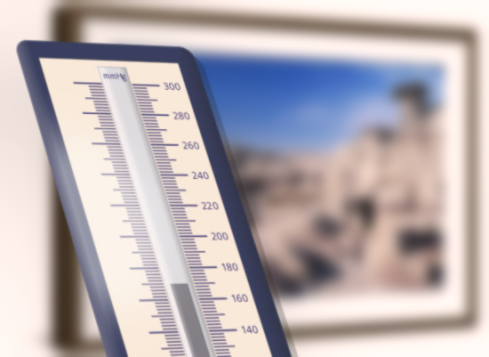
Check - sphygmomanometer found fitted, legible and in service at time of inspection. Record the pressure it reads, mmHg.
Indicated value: 170 mmHg
